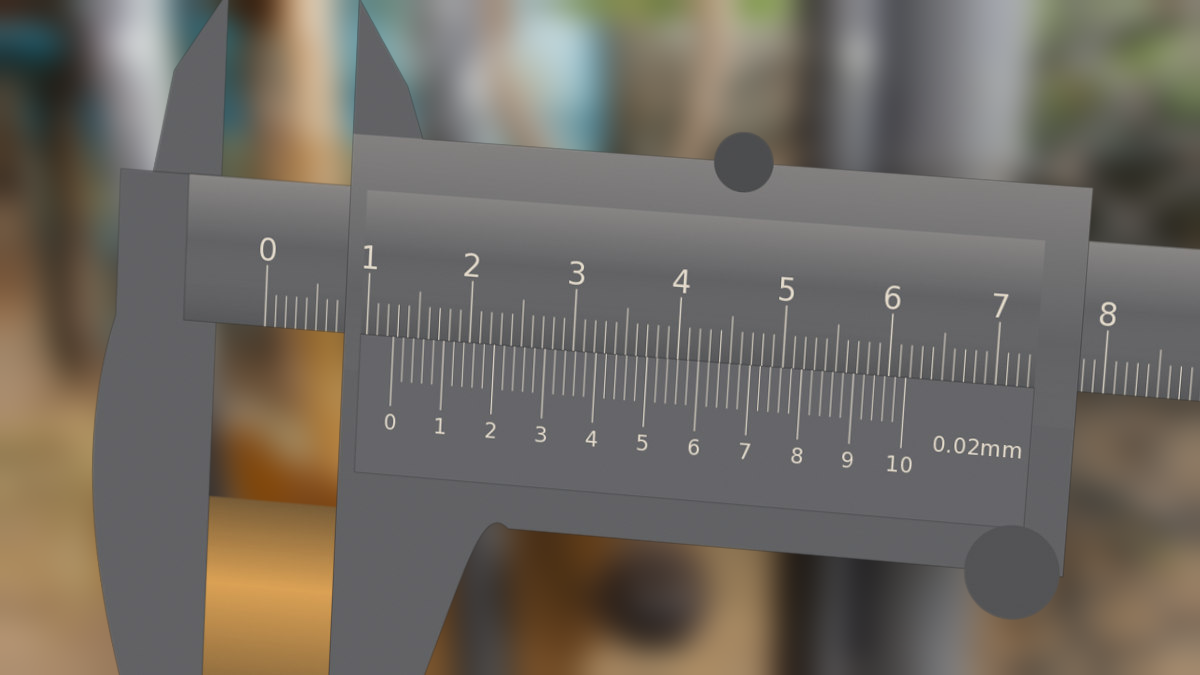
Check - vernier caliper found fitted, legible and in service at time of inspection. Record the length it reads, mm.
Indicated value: 12.6 mm
